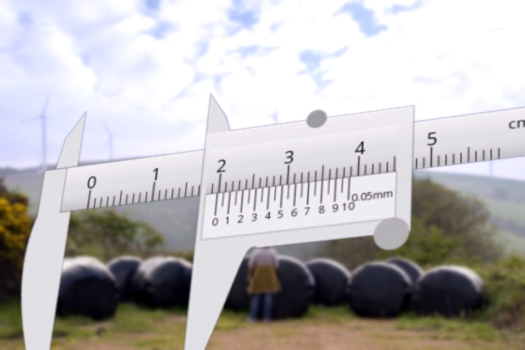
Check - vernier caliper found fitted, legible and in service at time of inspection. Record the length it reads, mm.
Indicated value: 19.8 mm
